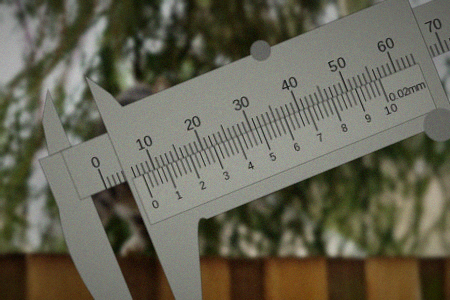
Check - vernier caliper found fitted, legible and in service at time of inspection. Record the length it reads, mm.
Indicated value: 7.5 mm
